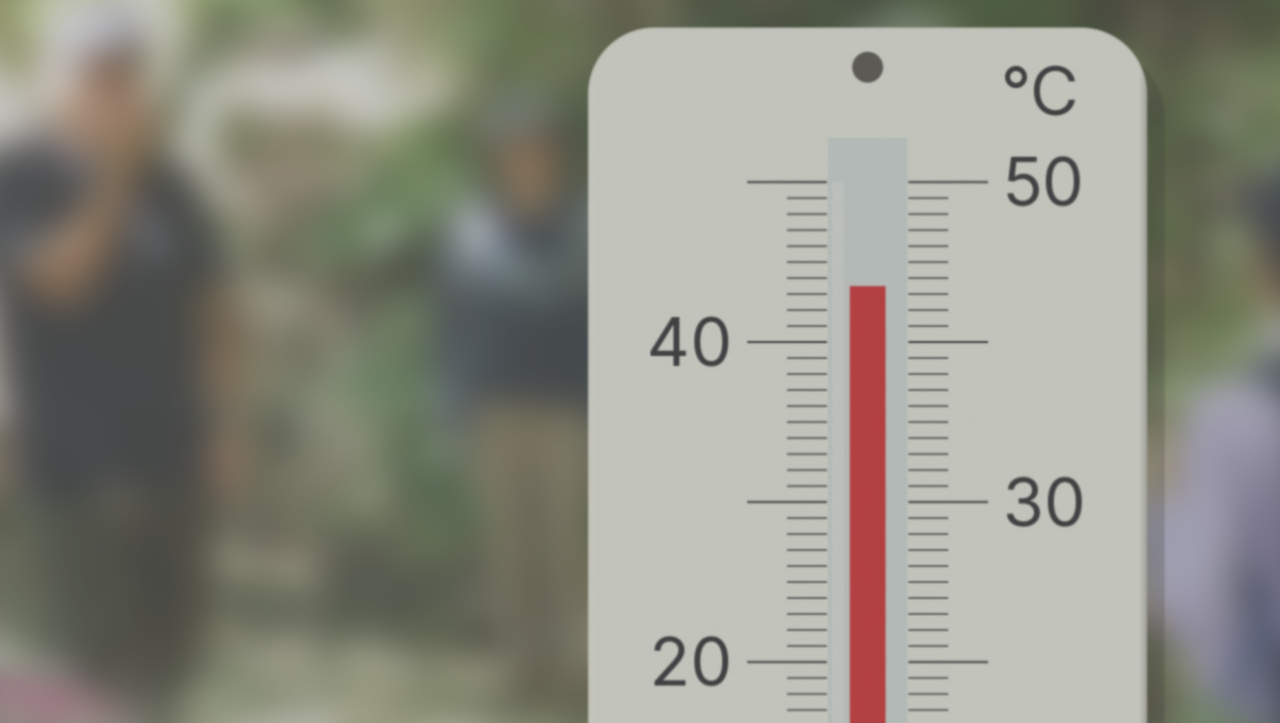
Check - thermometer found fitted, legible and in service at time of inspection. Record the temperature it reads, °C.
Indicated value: 43.5 °C
